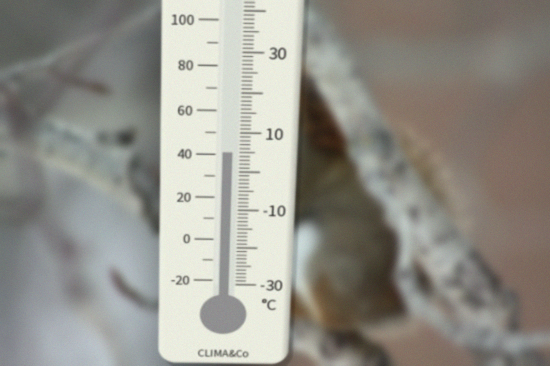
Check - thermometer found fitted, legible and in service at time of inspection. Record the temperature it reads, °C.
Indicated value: 5 °C
